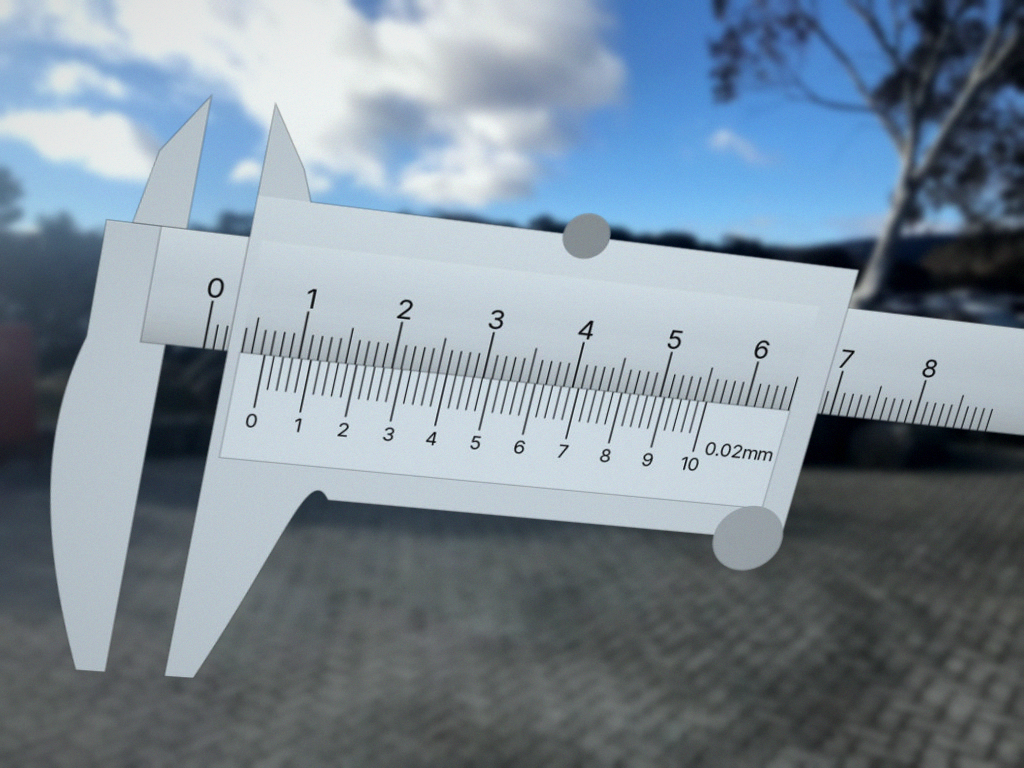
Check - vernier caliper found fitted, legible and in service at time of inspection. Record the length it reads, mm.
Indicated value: 6.4 mm
